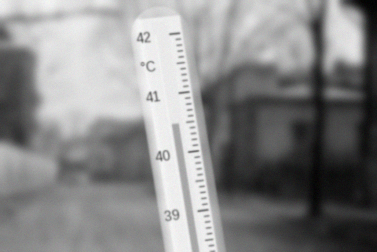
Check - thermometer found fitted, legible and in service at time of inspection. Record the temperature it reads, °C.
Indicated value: 40.5 °C
